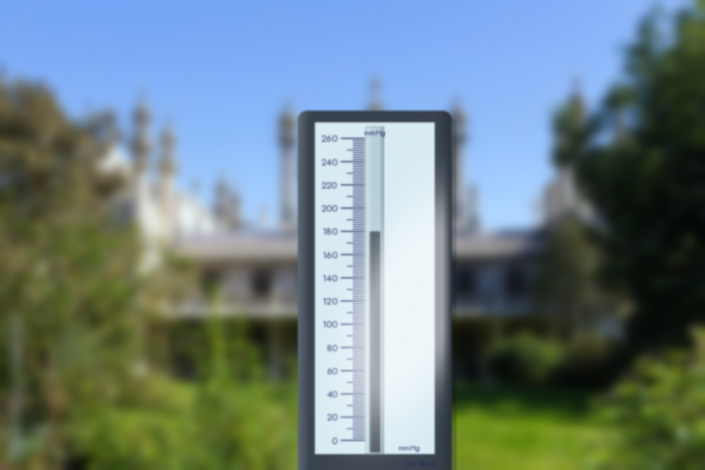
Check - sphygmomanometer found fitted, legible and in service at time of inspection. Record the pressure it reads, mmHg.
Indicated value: 180 mmHg
